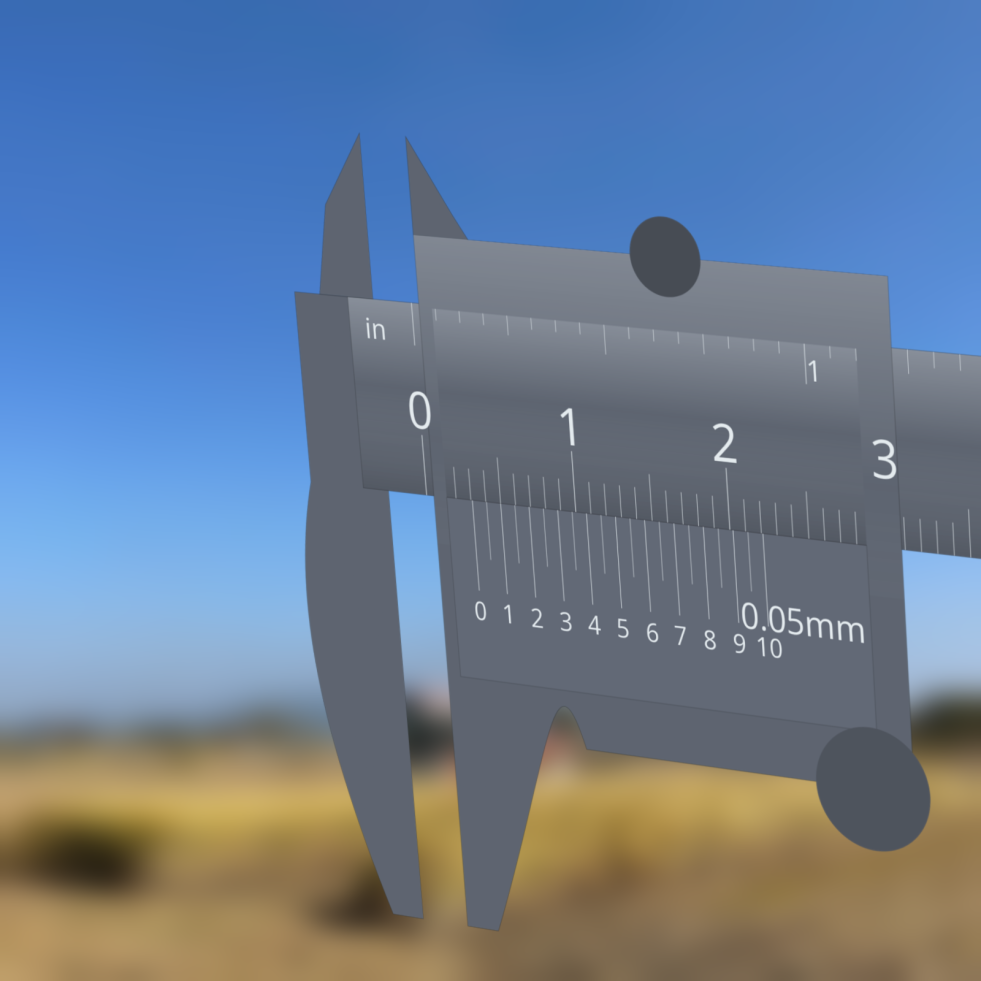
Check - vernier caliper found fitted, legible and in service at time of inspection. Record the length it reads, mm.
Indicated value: 3.1 mm
